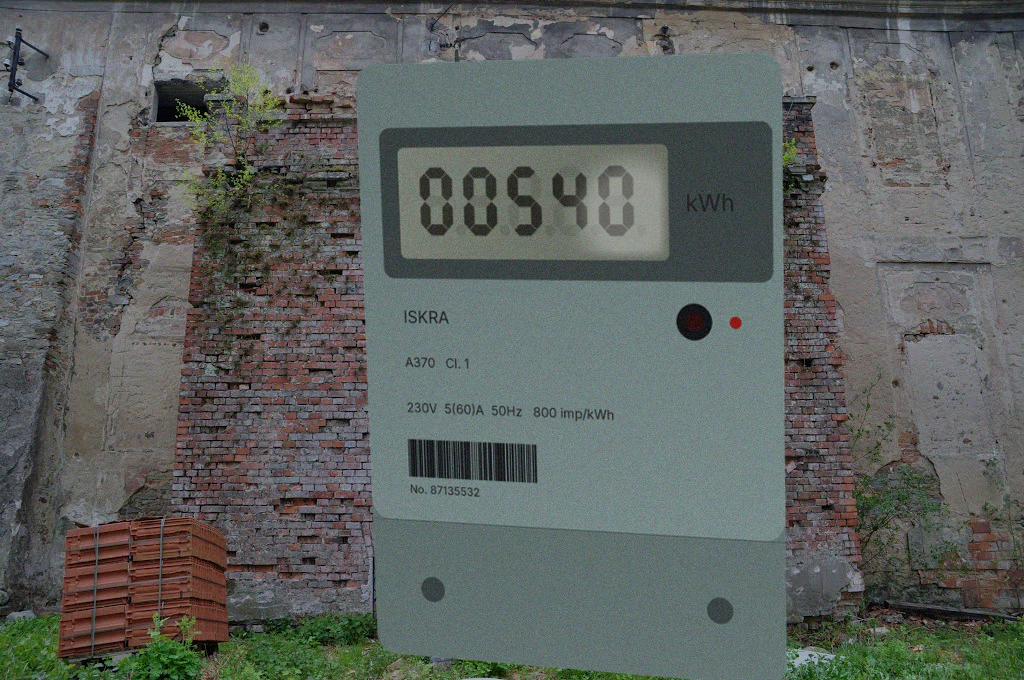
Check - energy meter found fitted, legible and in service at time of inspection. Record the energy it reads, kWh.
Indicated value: 540 kWh
